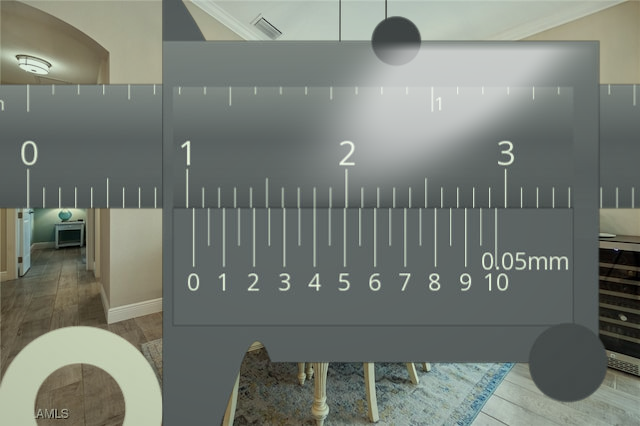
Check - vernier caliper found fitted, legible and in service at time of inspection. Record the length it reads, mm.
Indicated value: 10.4 mm
